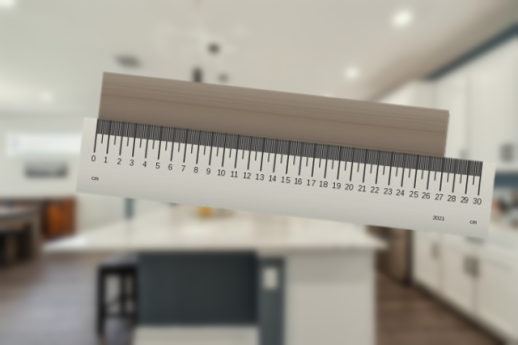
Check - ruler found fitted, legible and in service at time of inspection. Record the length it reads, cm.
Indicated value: 27 cm
